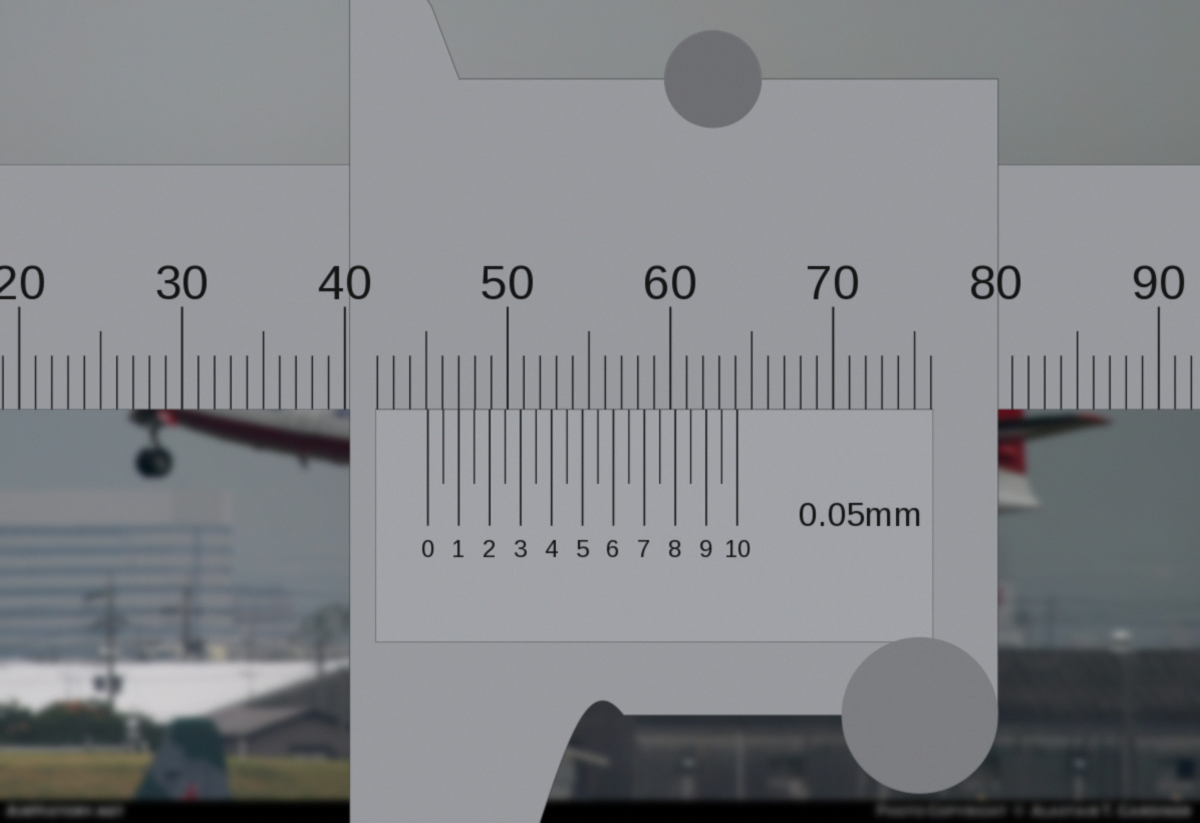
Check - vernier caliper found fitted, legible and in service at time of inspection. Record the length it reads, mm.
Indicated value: 45.1 mm
